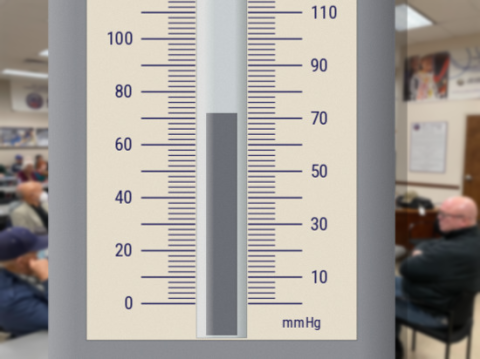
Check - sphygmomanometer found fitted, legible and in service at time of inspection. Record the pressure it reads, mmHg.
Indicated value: 72 mmHg
